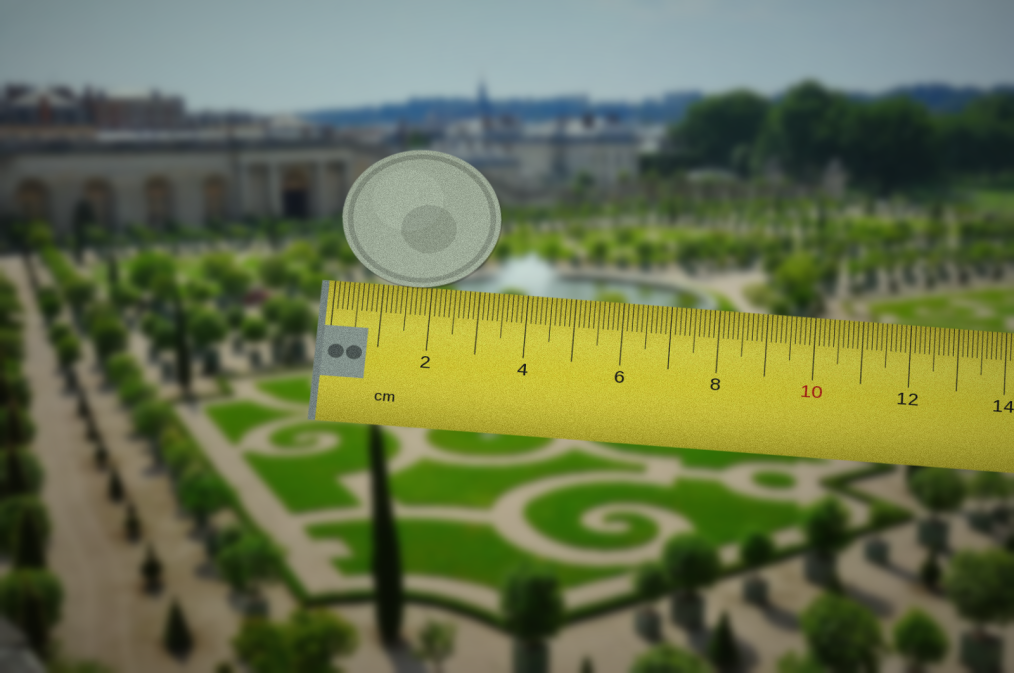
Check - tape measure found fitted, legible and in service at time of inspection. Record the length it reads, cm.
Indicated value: 3.3 cm
